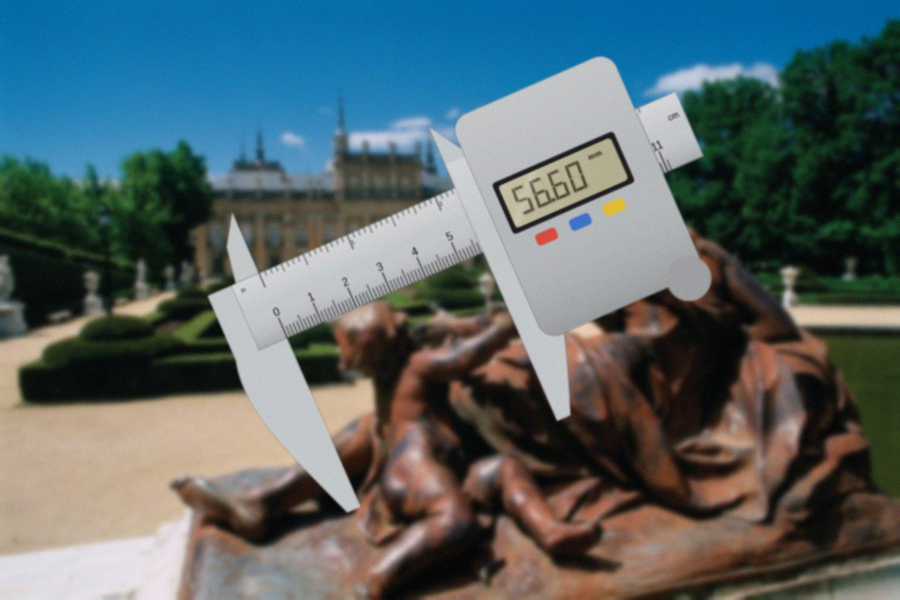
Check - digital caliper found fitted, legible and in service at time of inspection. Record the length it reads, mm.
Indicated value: 56.60 mm
